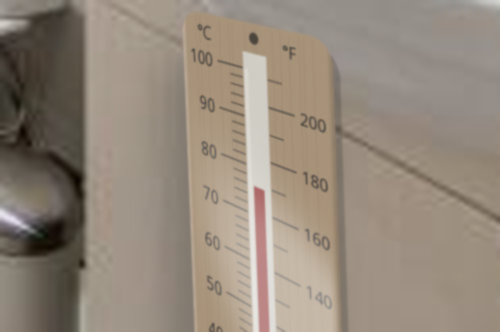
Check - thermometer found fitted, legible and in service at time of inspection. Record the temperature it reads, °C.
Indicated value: 76 °C
